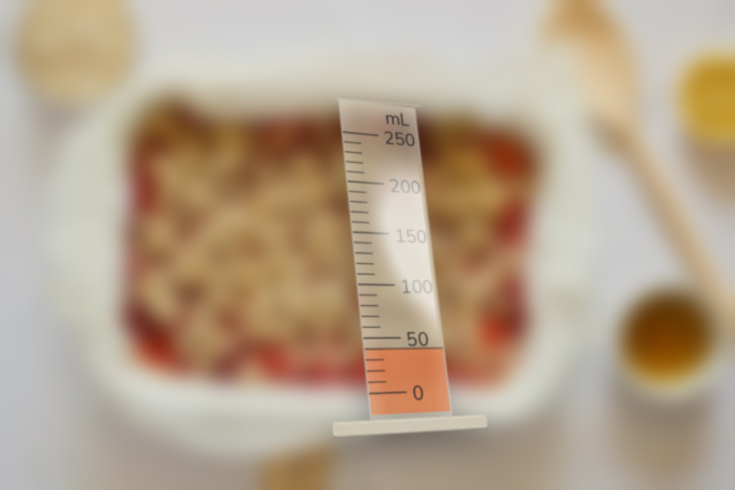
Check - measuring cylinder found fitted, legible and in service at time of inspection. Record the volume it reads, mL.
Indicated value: 40 mL
